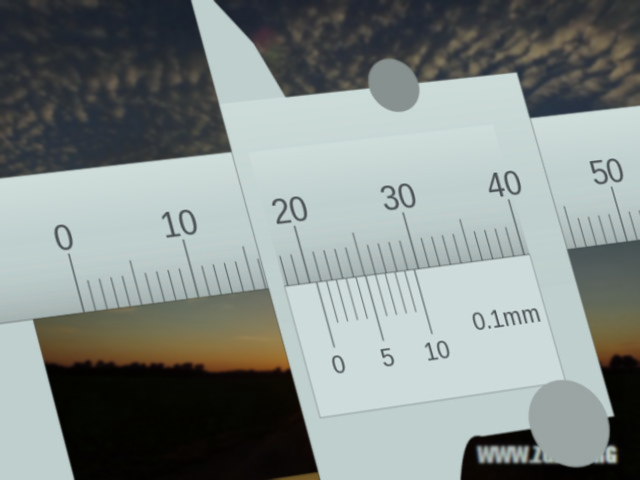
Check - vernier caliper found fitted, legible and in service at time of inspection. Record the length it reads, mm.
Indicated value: 20.6 mm
